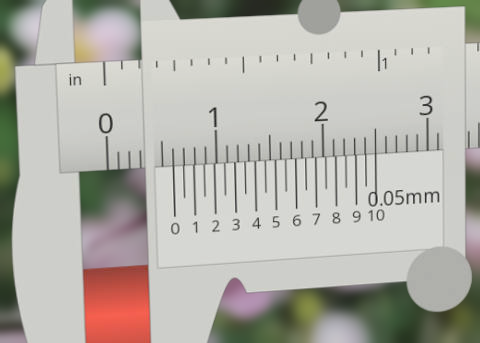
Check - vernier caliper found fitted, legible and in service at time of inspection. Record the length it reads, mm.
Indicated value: 6.0 mm
